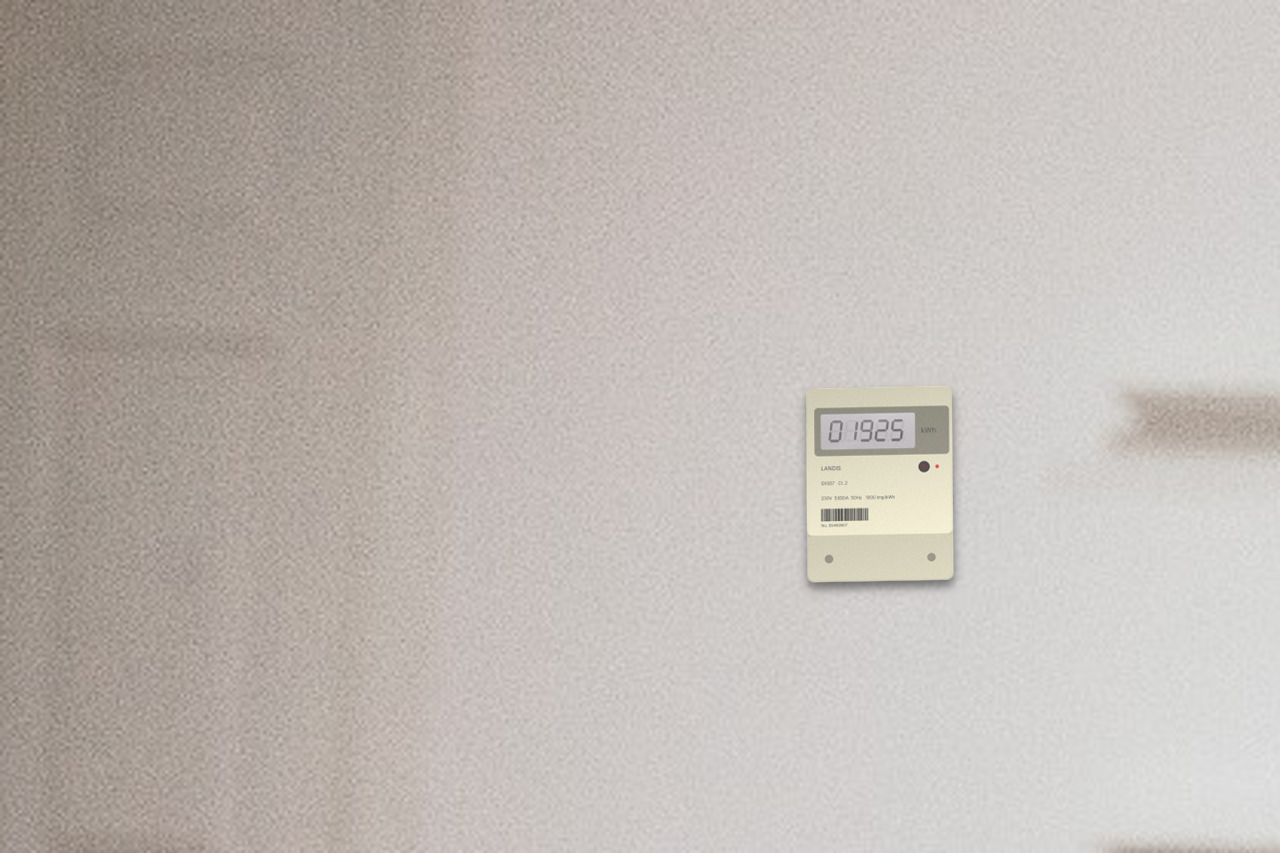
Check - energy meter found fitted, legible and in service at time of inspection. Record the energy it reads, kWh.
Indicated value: 1925 kWh
